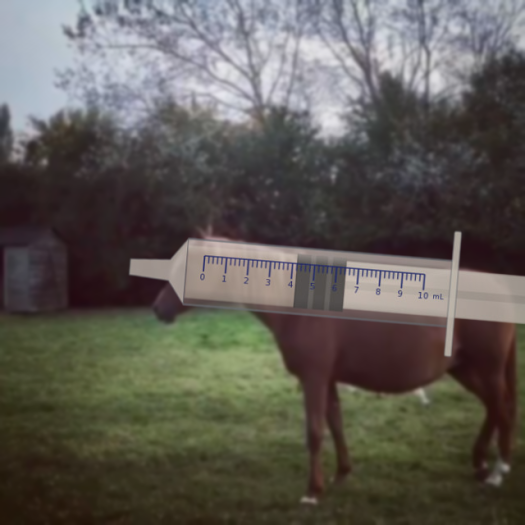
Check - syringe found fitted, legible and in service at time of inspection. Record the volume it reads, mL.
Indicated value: 4.2 mL
